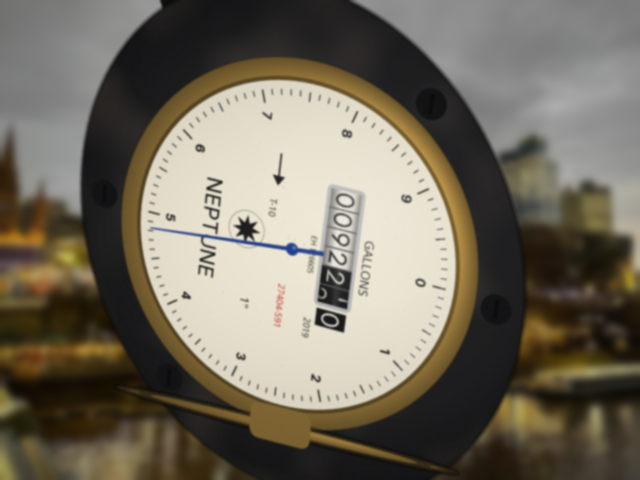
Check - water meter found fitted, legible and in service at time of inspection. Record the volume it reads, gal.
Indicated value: 92214.8 gal
